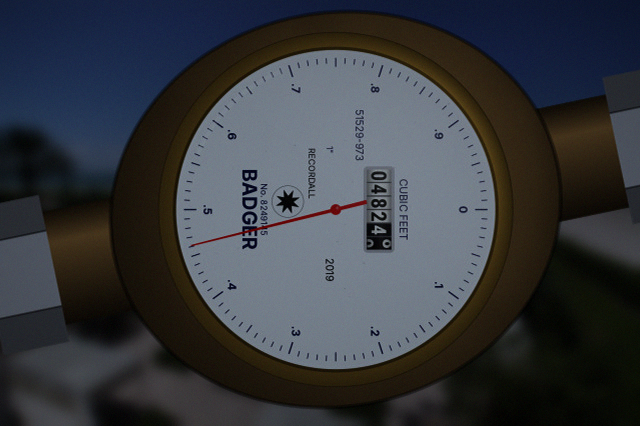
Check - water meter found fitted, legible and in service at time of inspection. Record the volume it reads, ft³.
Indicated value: 48248.46 ft³
